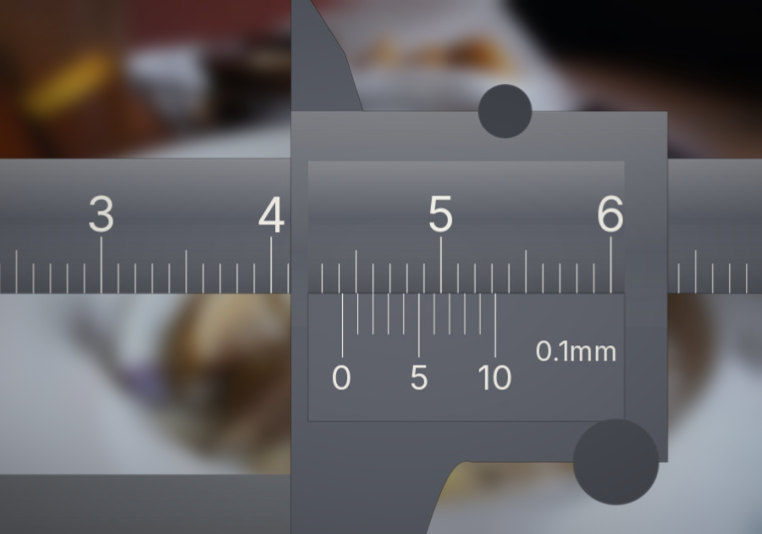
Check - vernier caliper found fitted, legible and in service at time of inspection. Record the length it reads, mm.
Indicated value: 44.2 mm
